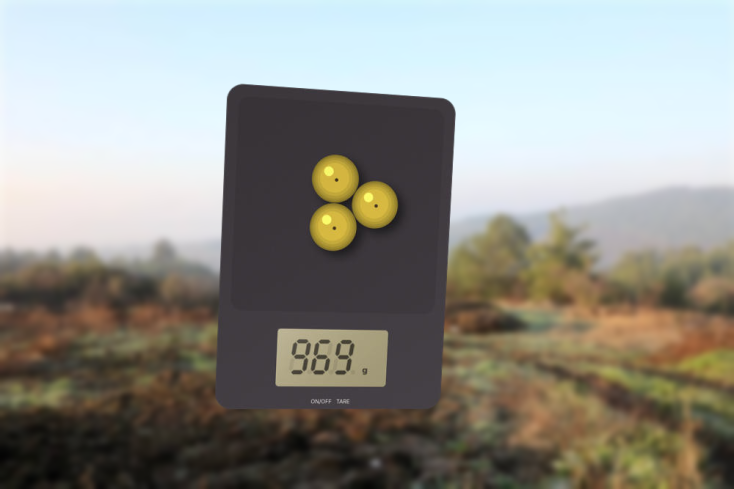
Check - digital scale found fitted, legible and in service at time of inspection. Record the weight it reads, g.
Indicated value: 969 g
